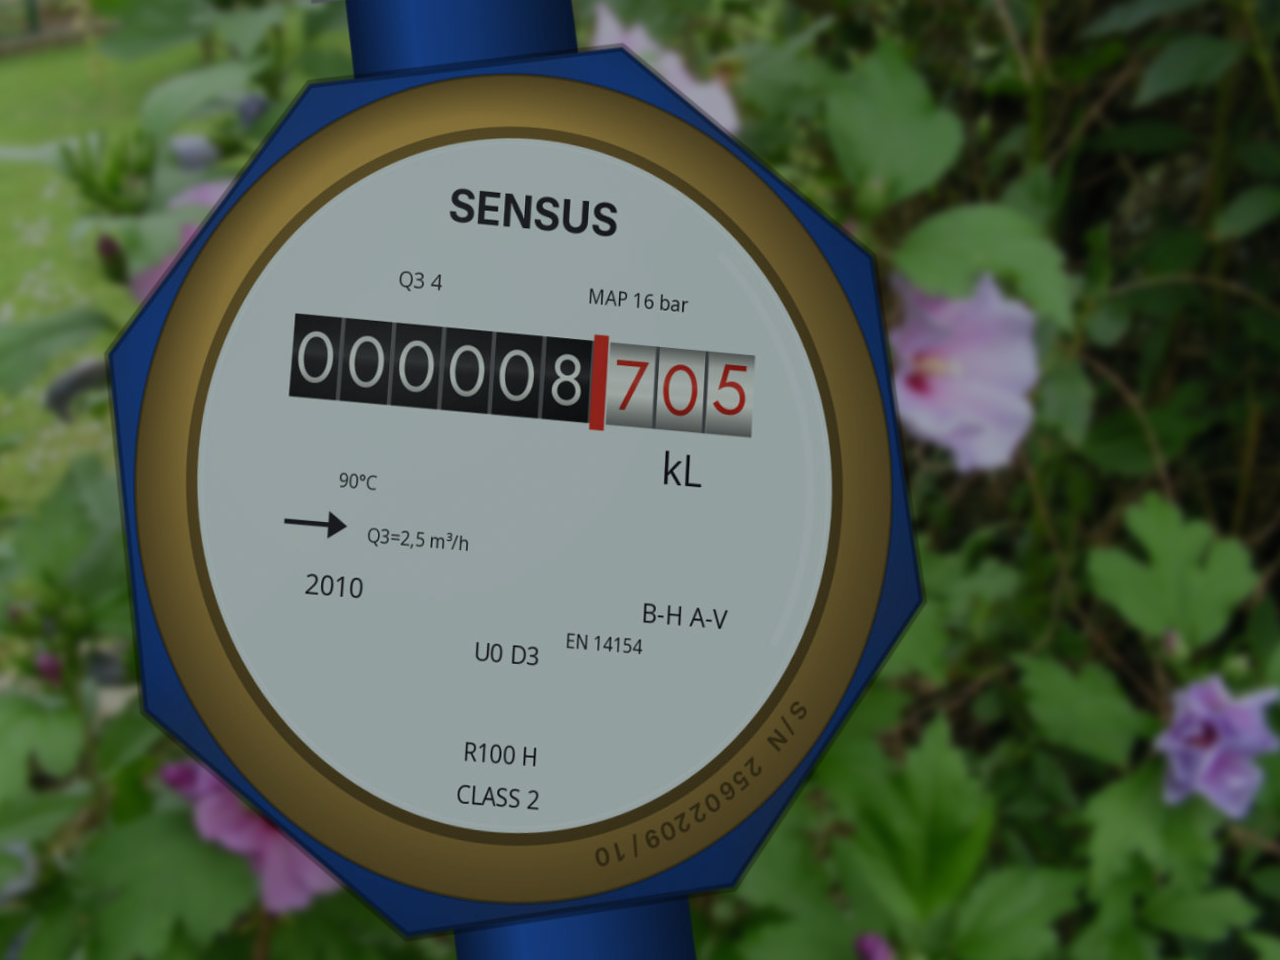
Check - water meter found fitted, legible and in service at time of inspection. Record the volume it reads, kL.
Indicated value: 8.705 kL
